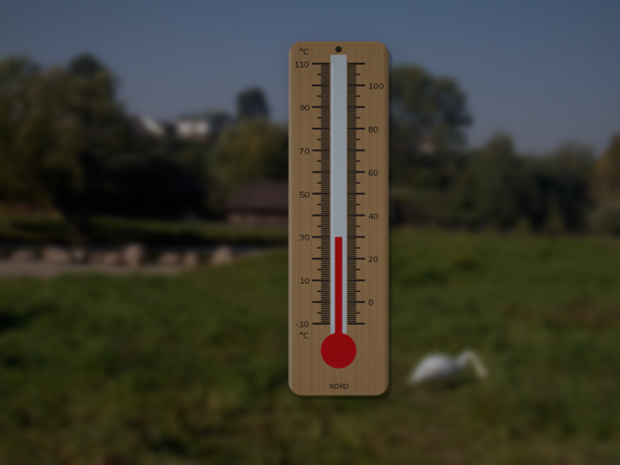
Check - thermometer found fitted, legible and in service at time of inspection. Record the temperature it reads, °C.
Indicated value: 30 °C
